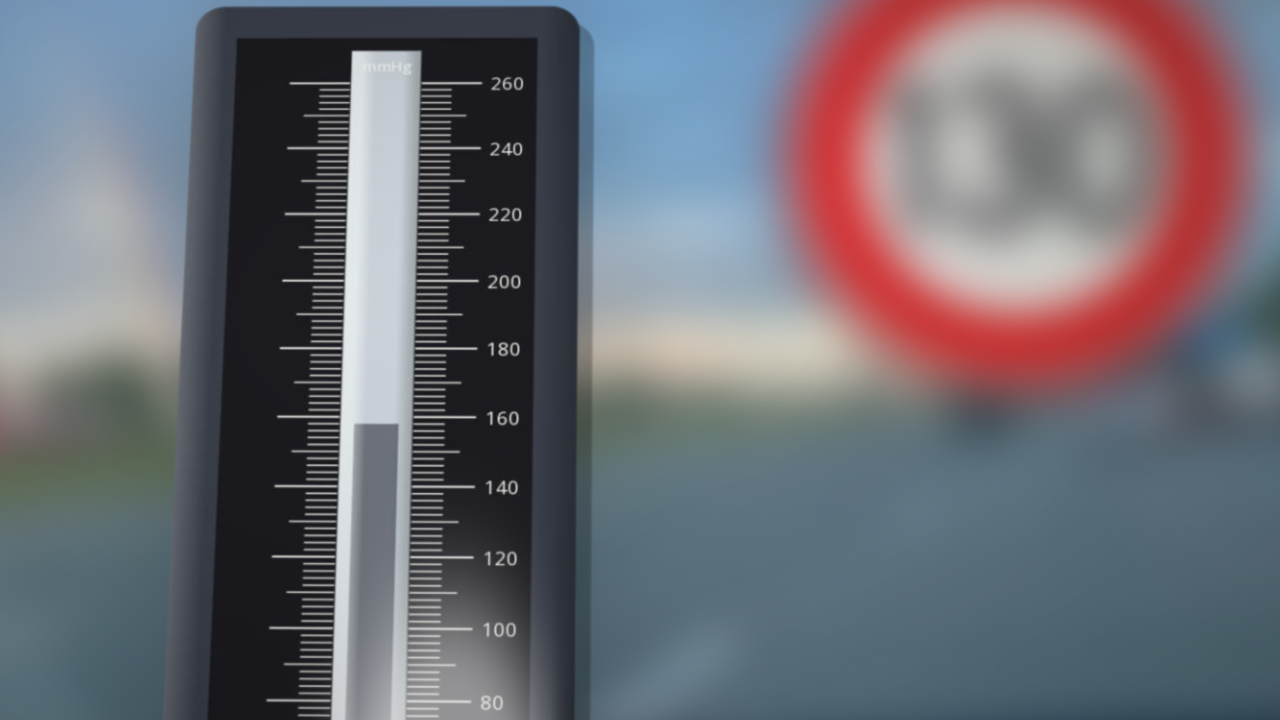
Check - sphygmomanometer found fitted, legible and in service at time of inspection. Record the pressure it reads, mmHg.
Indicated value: 158 mmHg
